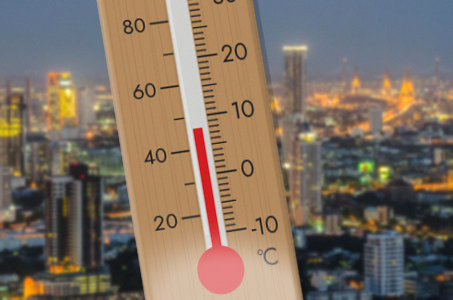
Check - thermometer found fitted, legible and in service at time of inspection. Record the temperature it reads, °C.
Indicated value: 8 °C
